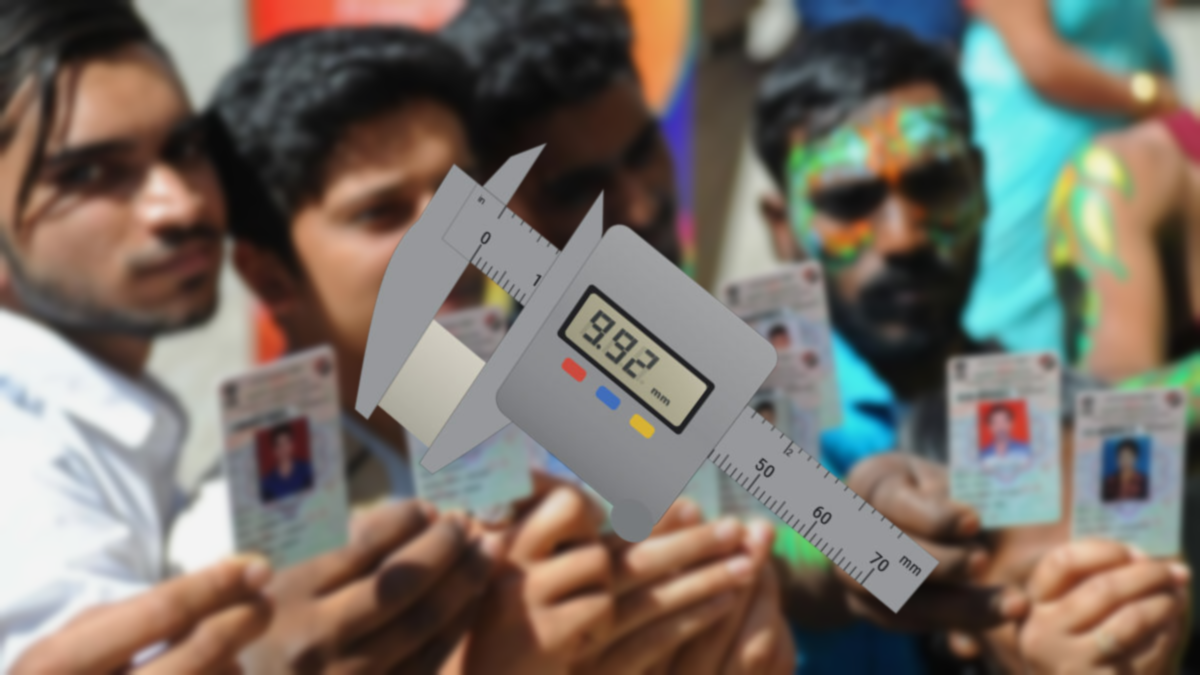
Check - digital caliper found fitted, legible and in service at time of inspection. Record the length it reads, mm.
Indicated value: 9.92 mm
